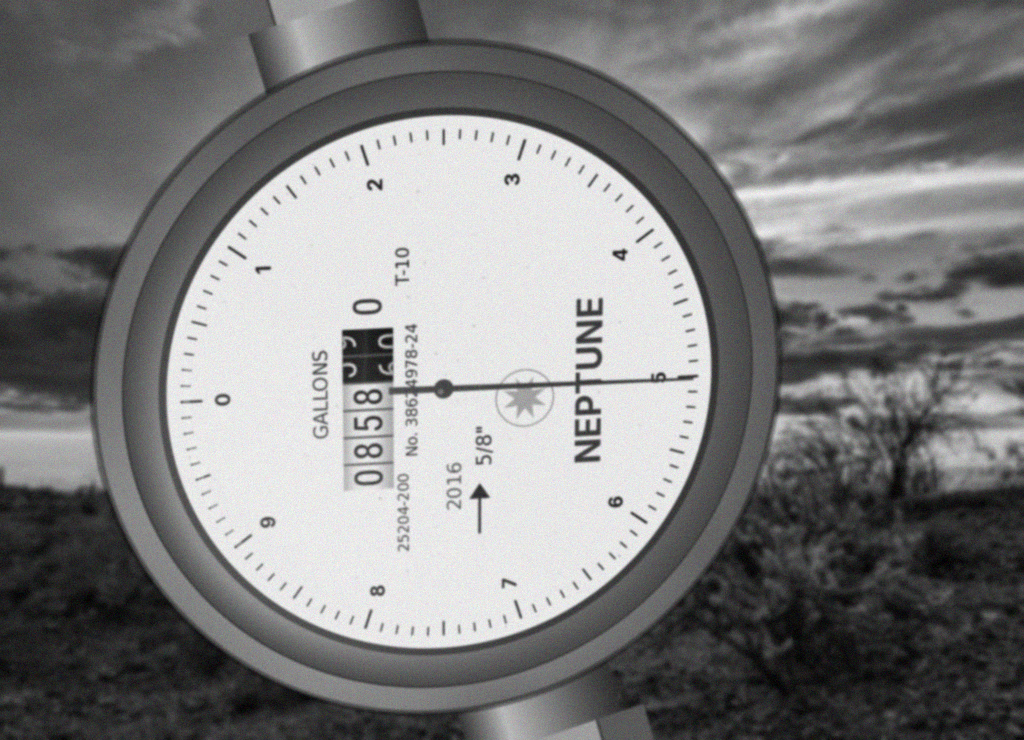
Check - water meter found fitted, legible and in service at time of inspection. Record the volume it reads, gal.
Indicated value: 858595.0 gal
